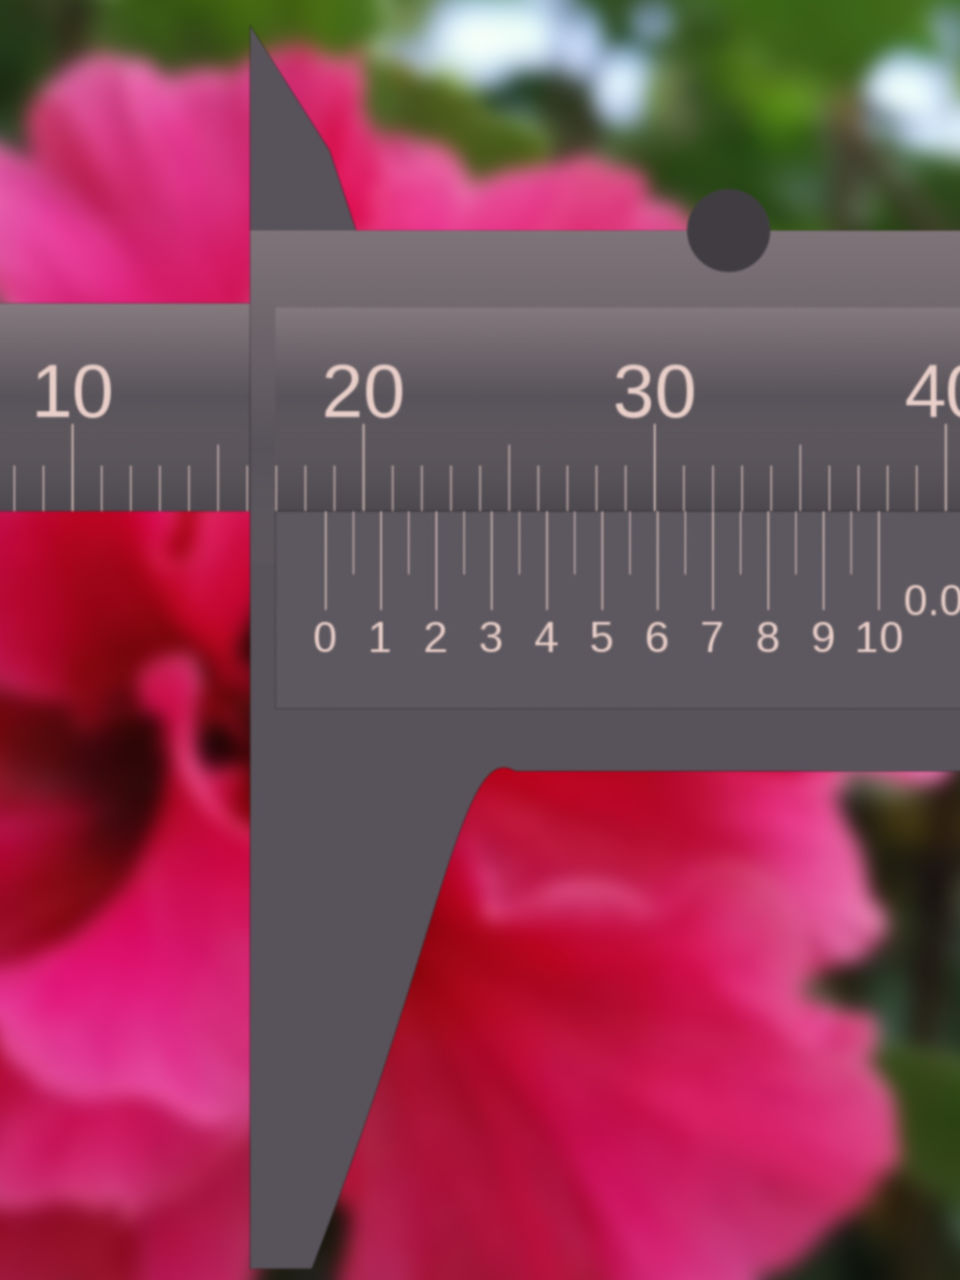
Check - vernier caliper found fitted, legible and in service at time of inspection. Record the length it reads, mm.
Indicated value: 18.7 mm
